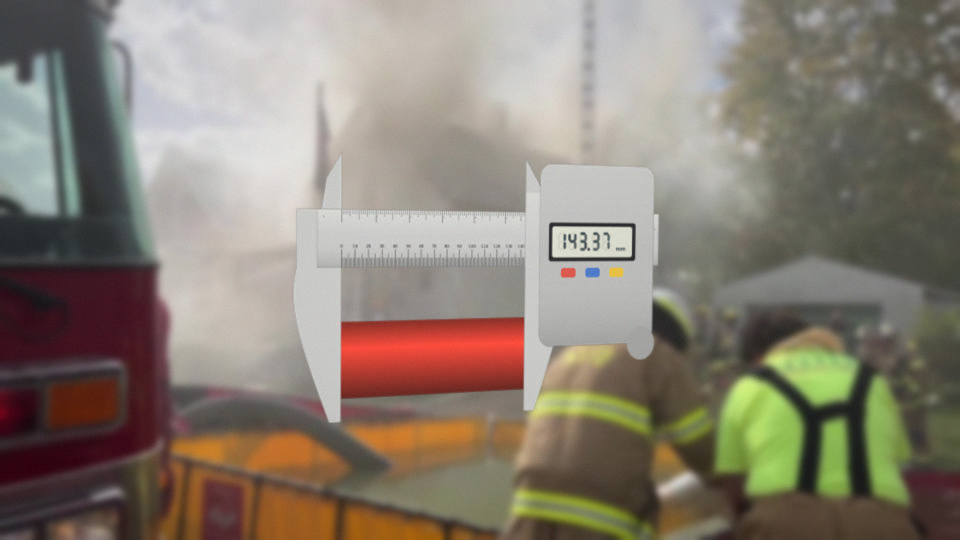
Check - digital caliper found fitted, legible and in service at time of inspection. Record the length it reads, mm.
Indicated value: 143.37 mm
